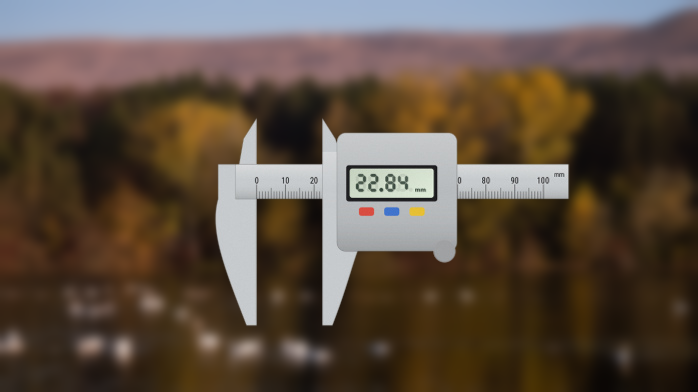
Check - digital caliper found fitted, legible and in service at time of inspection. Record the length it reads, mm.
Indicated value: 22.84 mm
